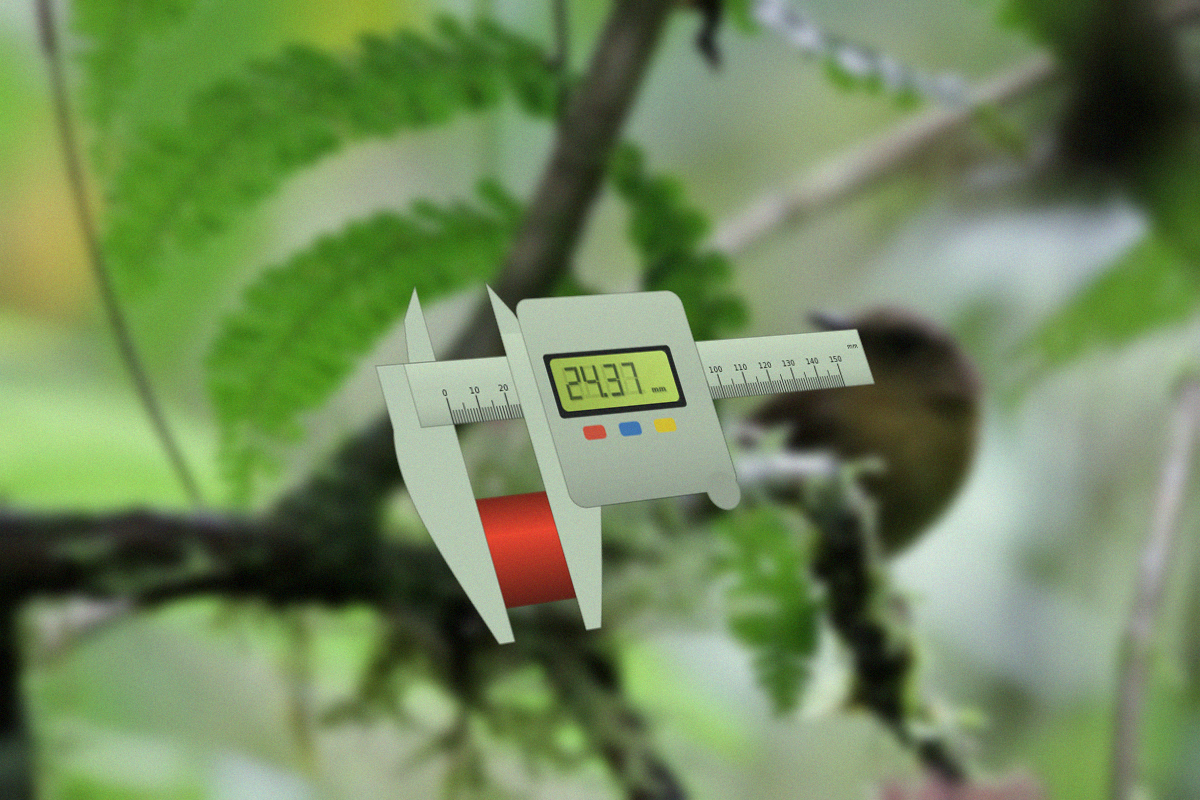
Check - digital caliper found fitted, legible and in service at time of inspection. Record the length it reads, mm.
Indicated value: 24.37 mm
